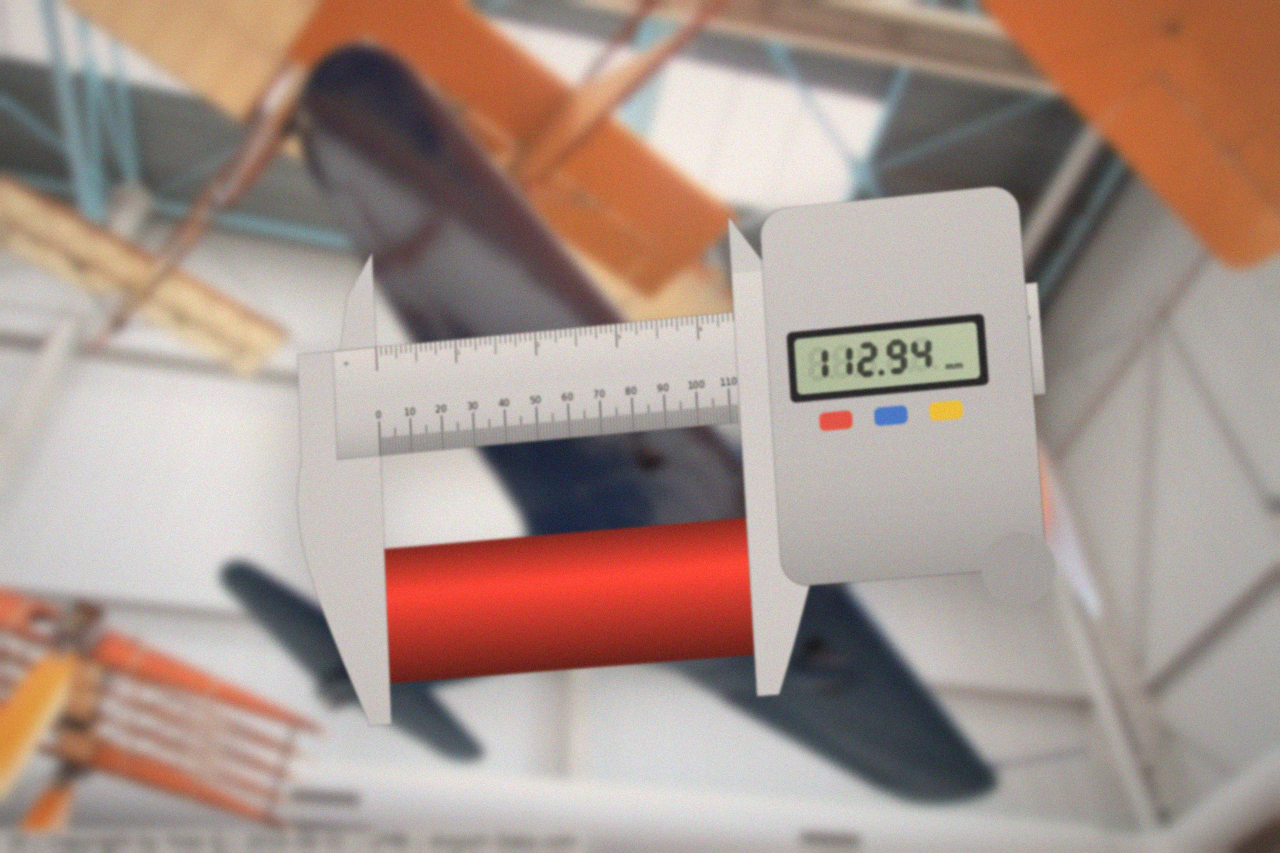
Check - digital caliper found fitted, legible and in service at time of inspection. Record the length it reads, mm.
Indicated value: 112.94 mm
